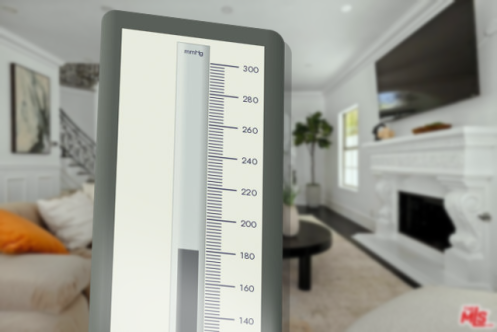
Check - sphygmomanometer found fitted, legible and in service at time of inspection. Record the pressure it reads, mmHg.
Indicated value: 180 mmHg
